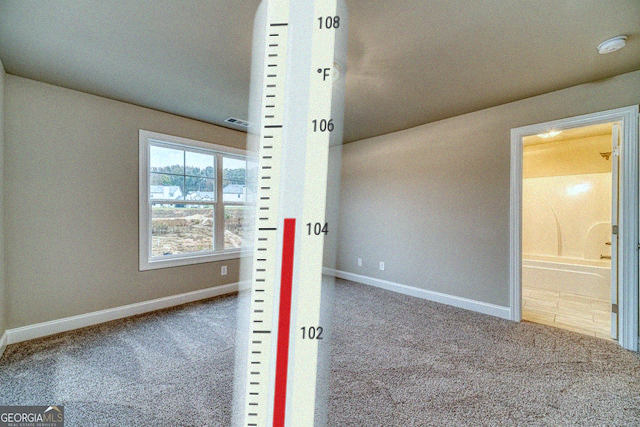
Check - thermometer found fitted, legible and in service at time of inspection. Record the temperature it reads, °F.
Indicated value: 104.2 °F
